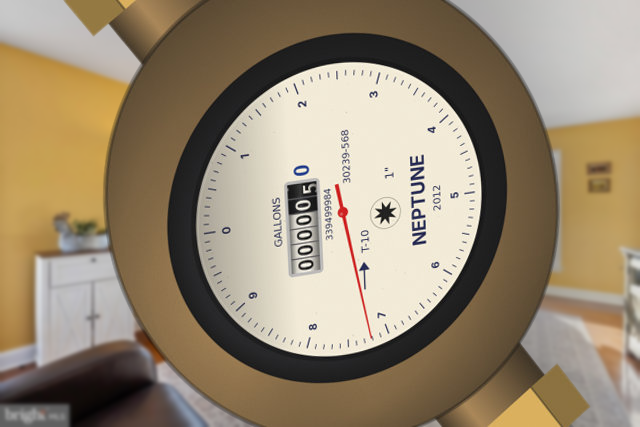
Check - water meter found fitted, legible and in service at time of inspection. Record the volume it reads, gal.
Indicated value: 47.2 gal
